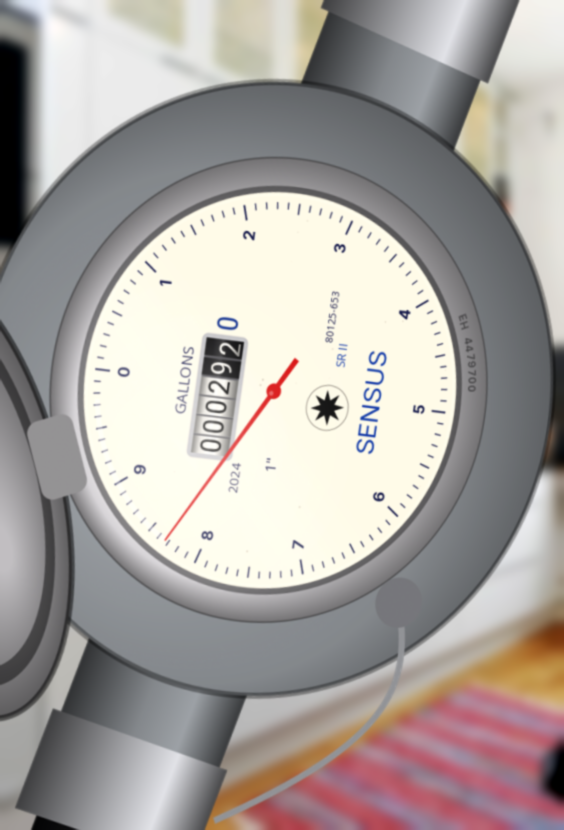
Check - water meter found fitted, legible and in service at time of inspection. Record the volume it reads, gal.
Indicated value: 2918.3 gal
